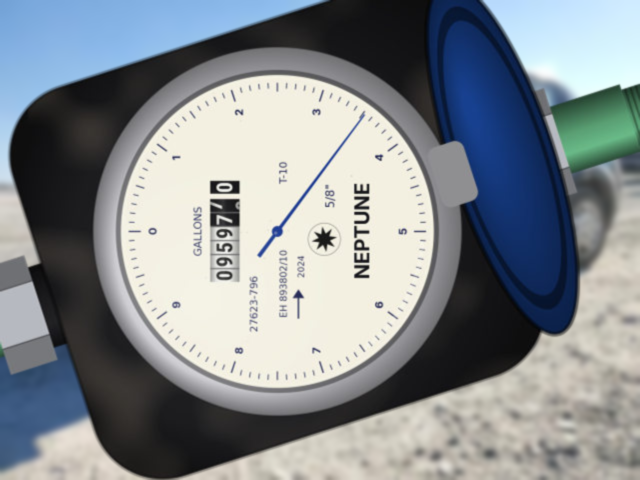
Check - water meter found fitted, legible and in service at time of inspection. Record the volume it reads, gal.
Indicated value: 959773.5 gal
